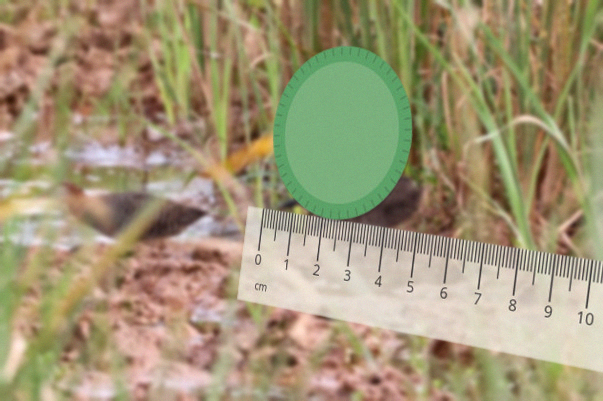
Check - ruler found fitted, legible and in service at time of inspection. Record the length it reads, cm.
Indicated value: 4.5 cm
